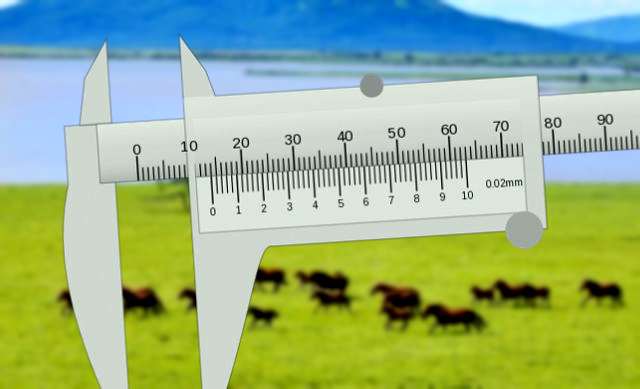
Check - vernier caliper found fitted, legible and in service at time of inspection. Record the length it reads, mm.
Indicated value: 14.0 mm
